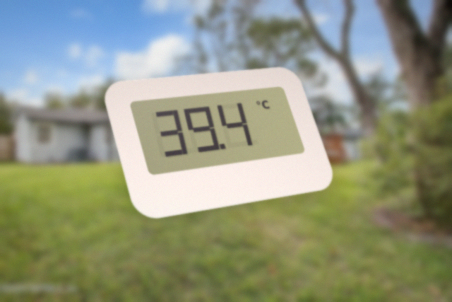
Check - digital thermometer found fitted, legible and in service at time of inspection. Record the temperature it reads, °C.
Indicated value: 39.4 °C
